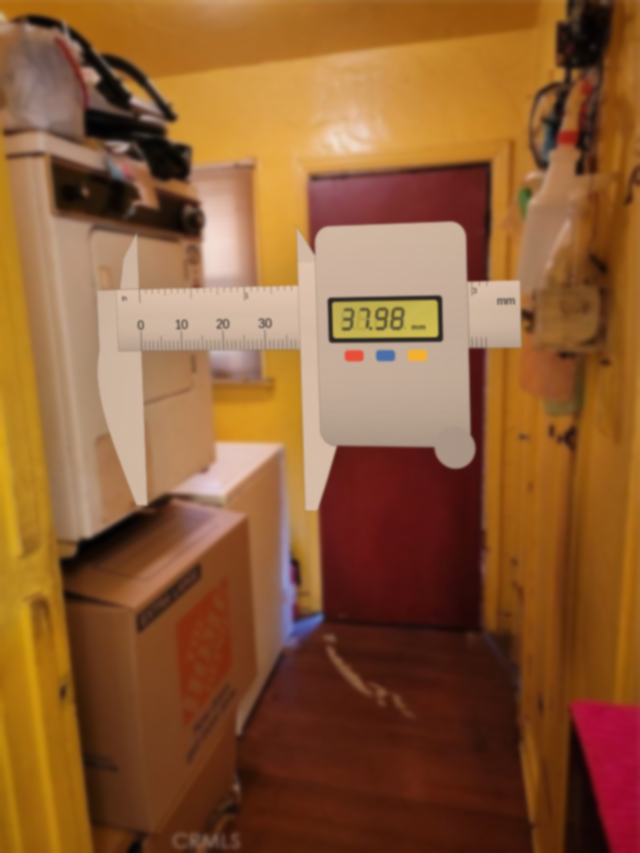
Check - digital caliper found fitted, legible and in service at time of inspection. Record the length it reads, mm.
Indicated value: 37.98 mm
